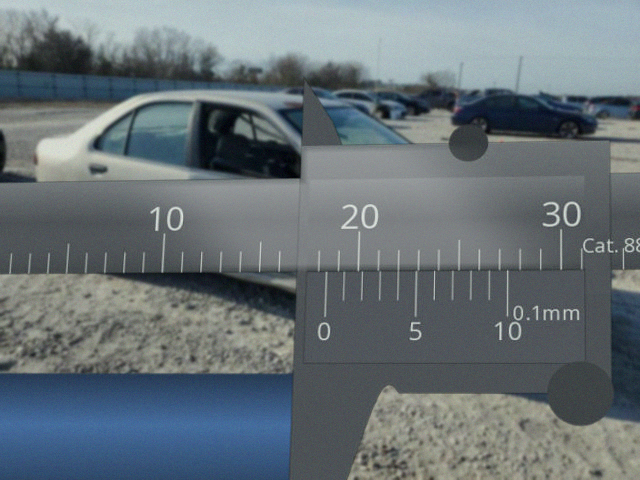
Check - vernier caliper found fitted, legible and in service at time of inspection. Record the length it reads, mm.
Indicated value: 18.4 mm
